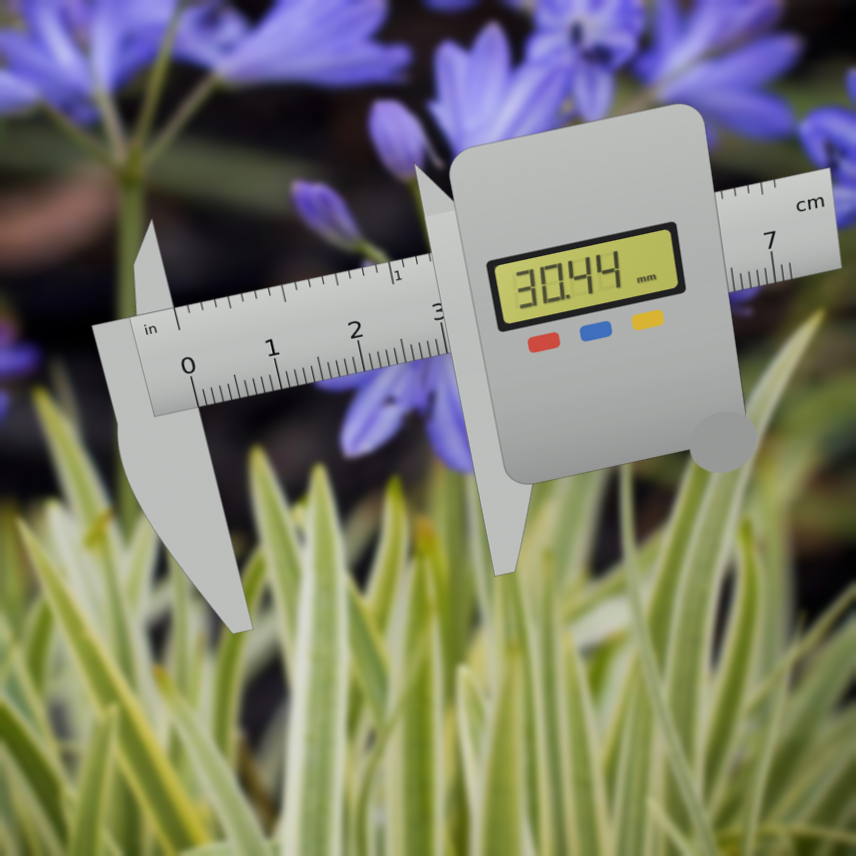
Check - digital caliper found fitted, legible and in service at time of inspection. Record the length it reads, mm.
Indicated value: 30.44 mm
